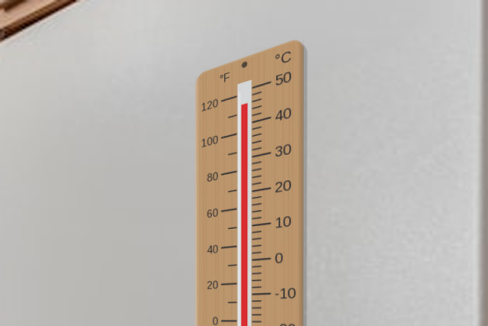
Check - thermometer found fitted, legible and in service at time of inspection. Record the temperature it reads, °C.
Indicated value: 46 °C
